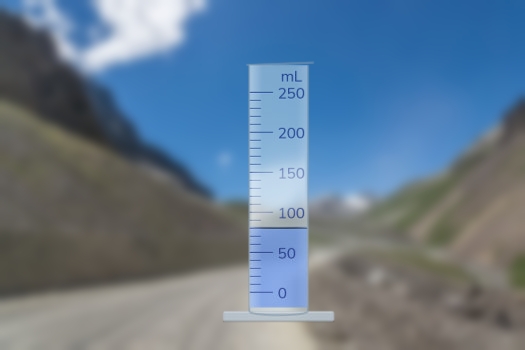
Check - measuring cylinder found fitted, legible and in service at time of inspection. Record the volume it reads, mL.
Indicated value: 80 mL
